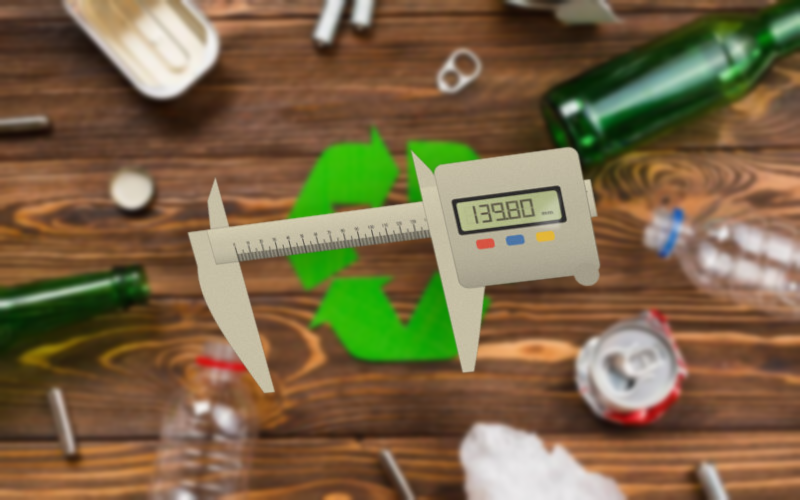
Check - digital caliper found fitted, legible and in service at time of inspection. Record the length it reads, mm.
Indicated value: 139.80 mm
